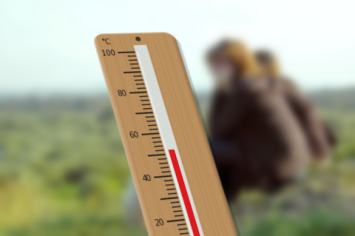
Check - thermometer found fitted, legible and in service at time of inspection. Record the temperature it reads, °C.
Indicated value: 52 °C
